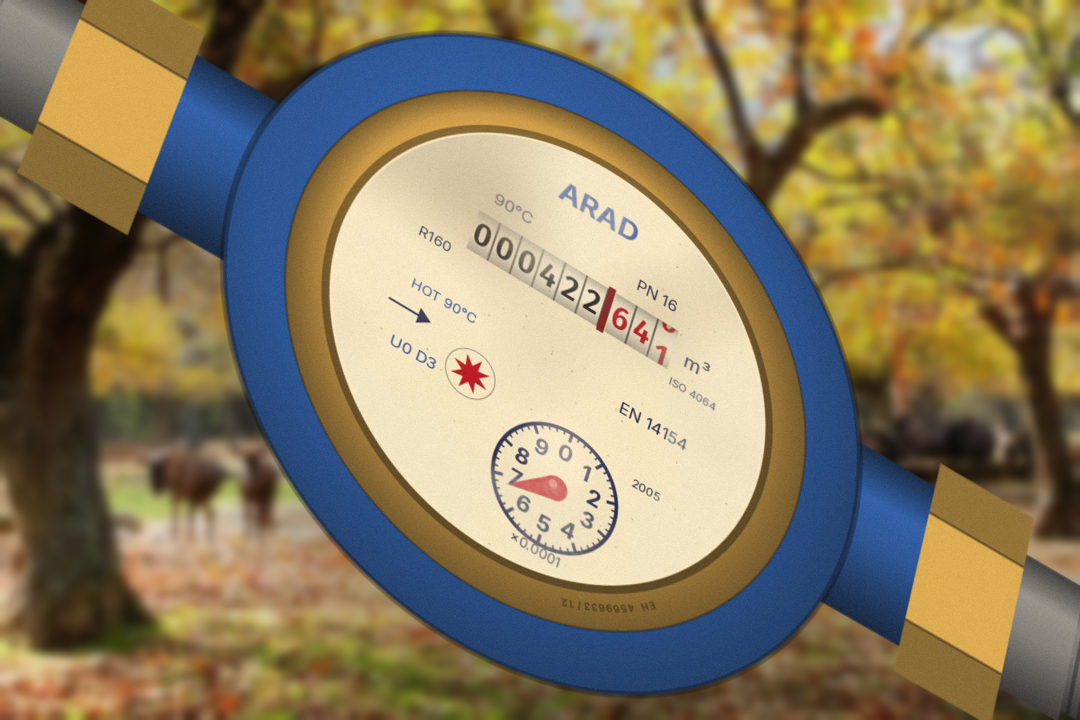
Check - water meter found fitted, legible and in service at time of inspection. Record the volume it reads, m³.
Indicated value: 422.6406 m³
